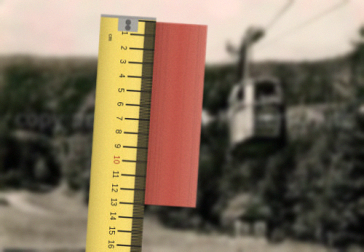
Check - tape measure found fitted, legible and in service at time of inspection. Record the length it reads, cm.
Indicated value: 13 cm
